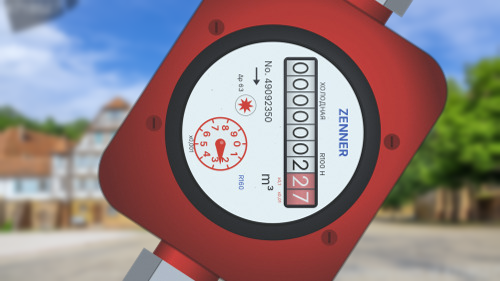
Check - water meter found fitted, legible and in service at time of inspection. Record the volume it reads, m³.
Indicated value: 2.272 m³
